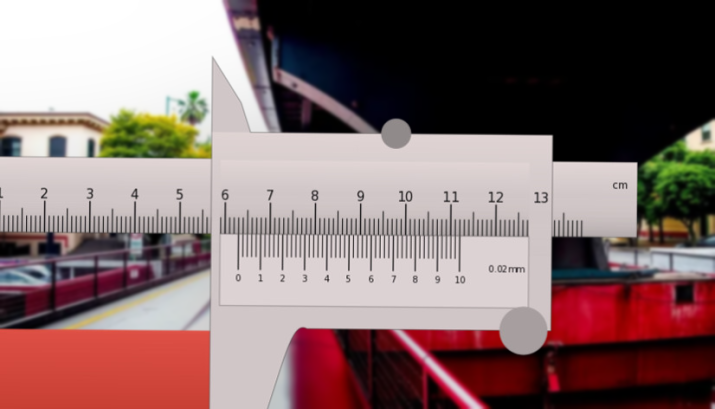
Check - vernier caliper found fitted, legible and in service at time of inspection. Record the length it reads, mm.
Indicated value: 63.0 mm
